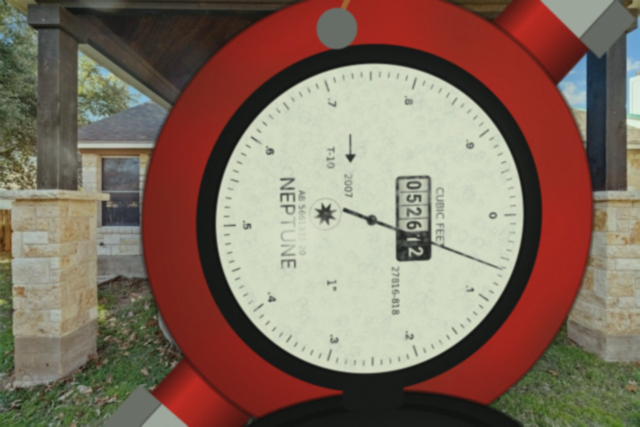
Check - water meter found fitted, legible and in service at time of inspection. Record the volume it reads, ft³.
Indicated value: 52612.06 ft³
